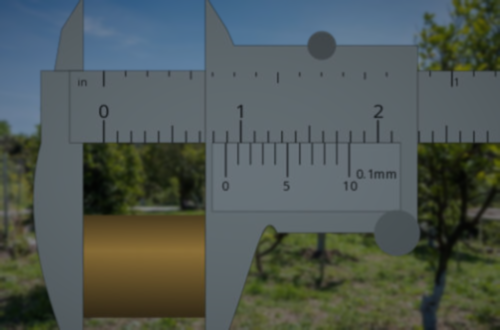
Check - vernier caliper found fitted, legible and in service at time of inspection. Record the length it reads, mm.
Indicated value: 8.9 mm
